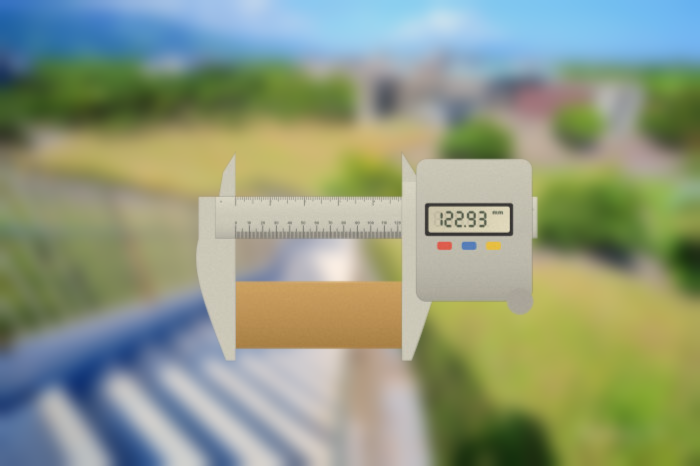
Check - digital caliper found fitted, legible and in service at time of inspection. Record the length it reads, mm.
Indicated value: 122.93 mm
